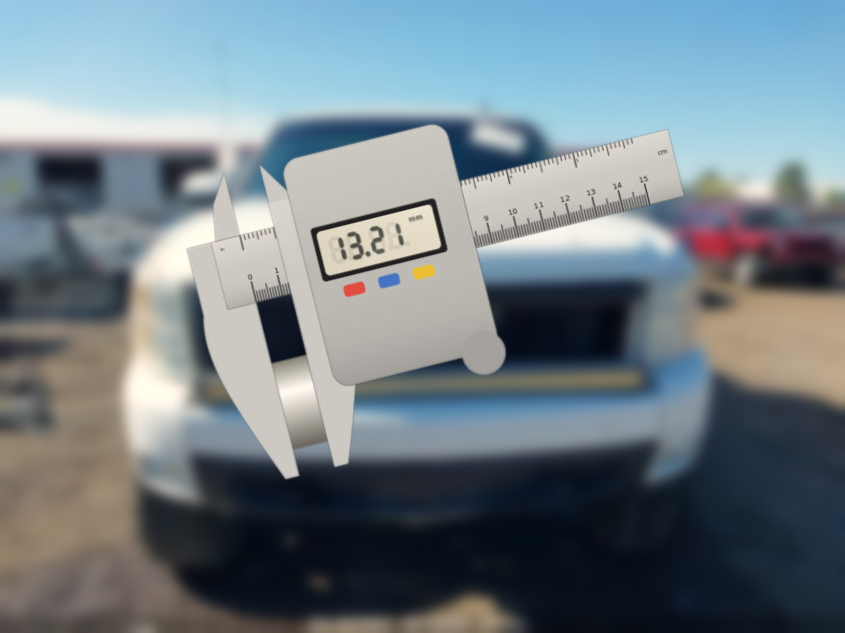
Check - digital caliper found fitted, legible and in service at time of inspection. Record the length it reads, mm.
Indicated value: 13.21 mm
